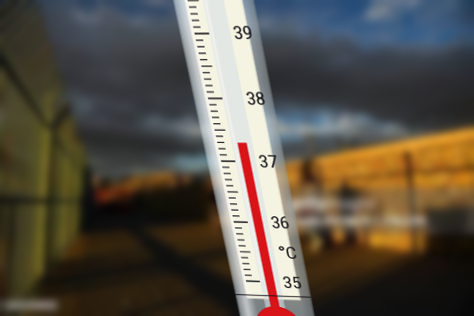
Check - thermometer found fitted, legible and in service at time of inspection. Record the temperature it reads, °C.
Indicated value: 37.3 °C
